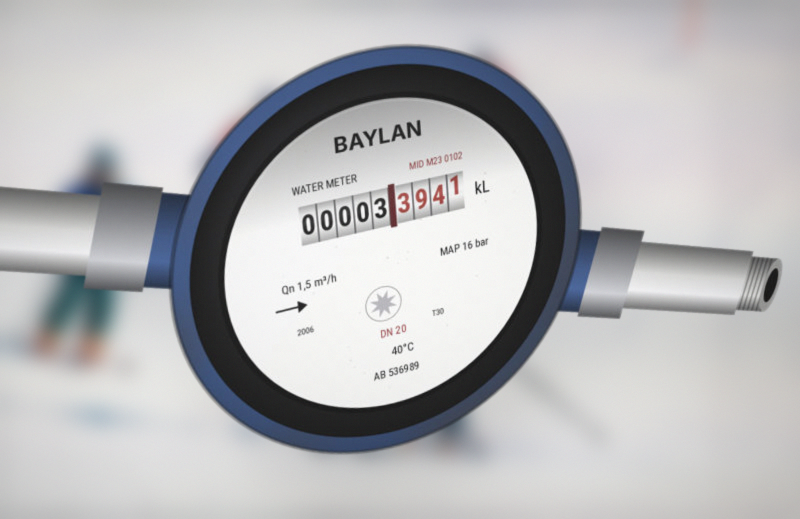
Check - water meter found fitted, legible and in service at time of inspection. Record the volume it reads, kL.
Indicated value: 3.3941 kL
